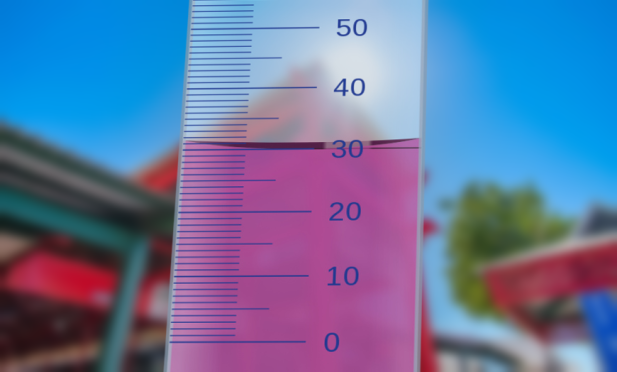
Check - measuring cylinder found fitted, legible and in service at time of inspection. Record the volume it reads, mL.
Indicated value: 30 mL
